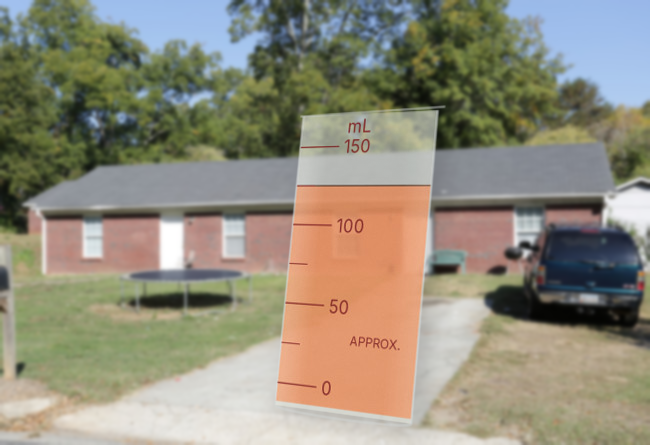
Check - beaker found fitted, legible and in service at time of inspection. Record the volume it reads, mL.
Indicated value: 125 mL
